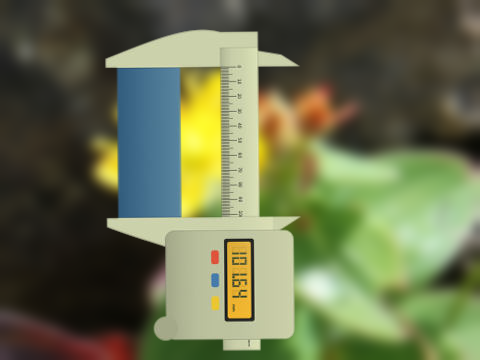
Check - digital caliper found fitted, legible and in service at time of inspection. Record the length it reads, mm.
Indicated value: 101.64 mm
